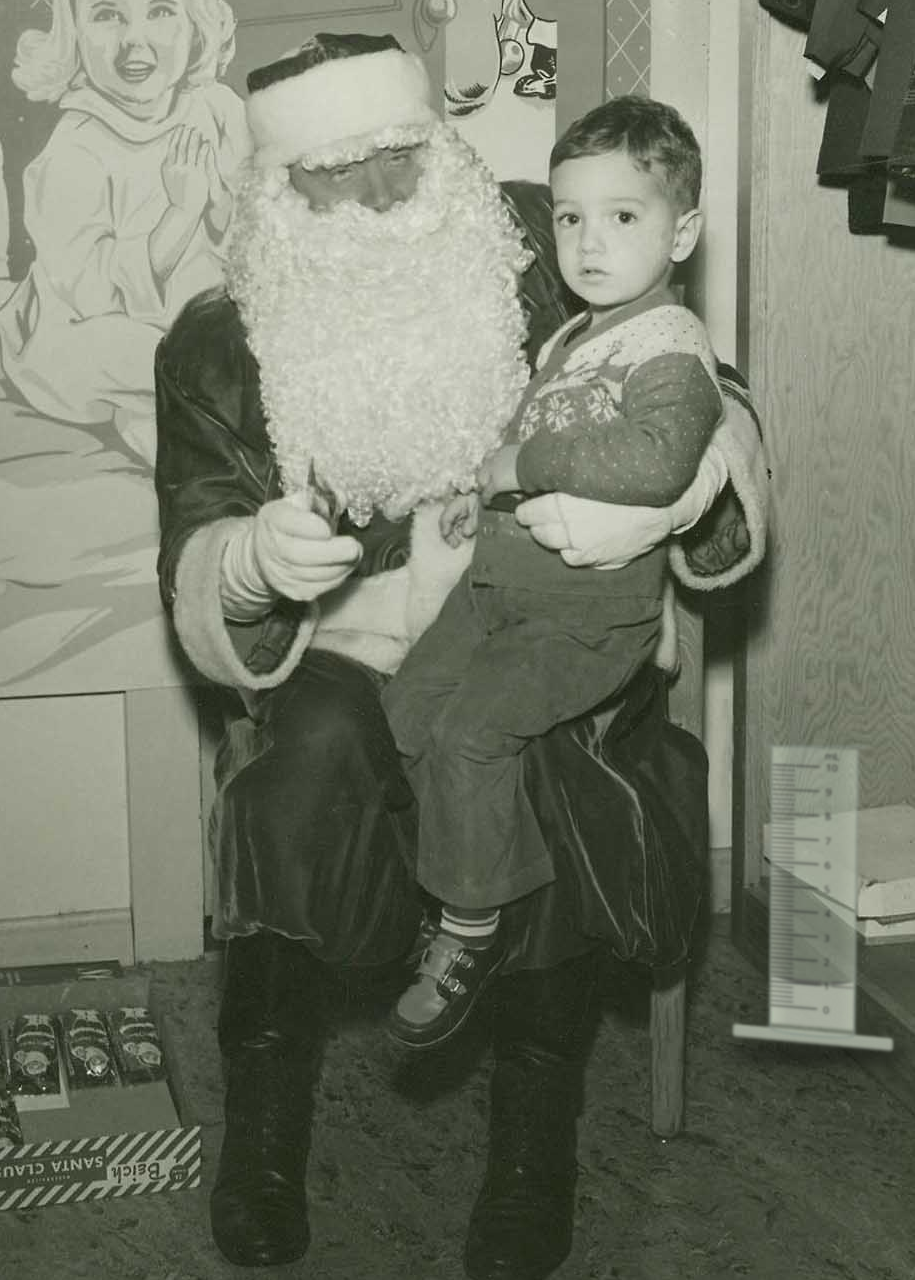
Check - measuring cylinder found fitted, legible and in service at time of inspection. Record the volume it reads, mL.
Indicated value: 1 mL
